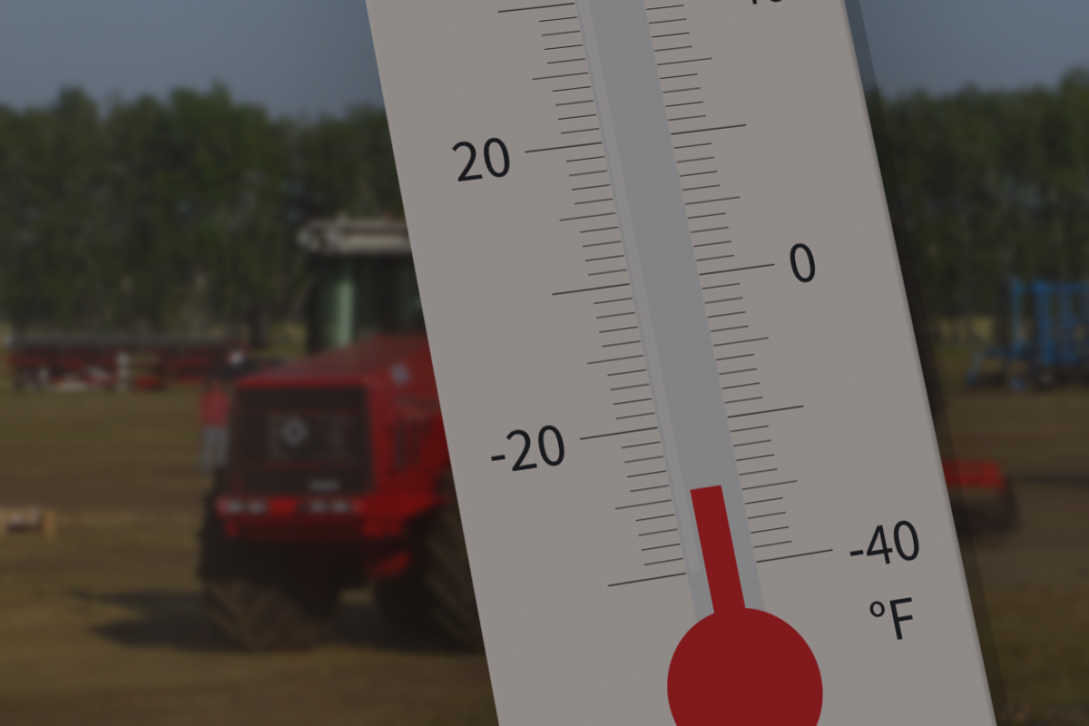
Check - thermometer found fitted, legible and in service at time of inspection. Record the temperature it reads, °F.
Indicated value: -29 °F
